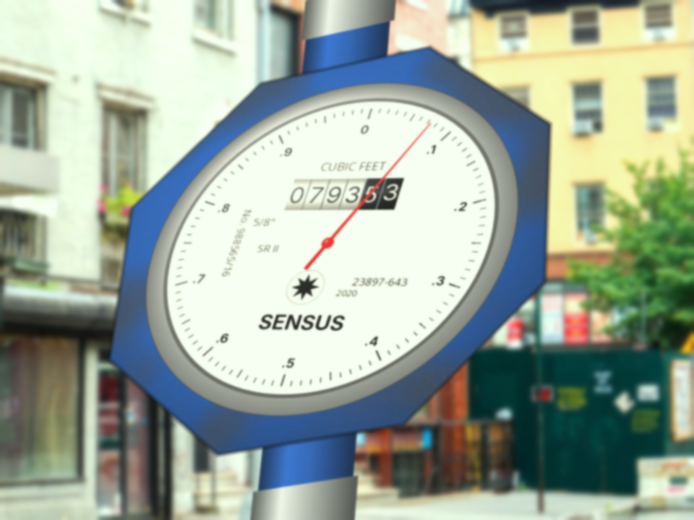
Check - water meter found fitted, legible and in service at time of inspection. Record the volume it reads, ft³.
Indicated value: 79353.07 ft³
